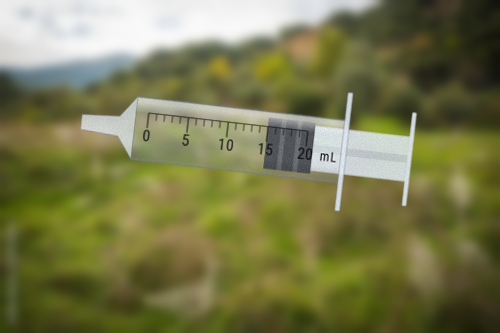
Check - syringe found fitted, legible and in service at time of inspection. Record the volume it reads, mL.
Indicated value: 15 mL
